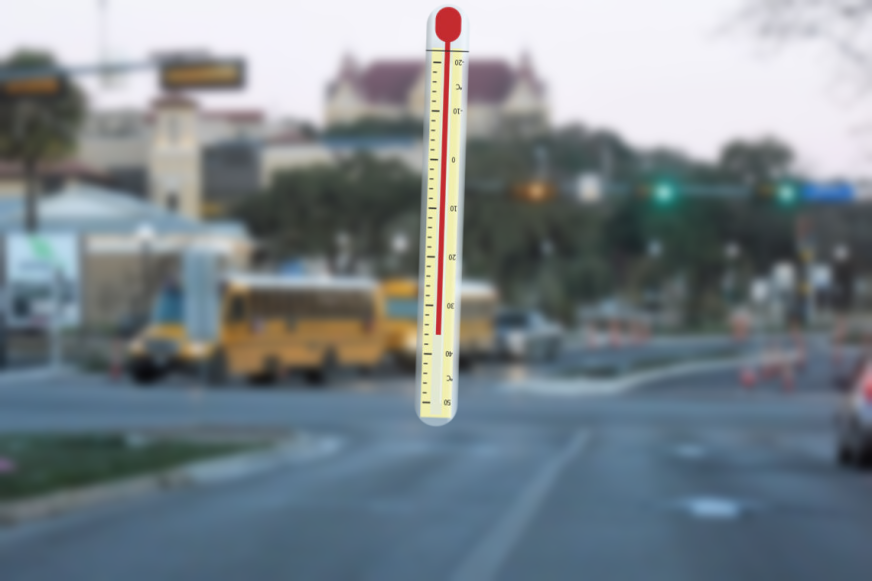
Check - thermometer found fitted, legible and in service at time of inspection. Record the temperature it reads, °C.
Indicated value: 36 °C
